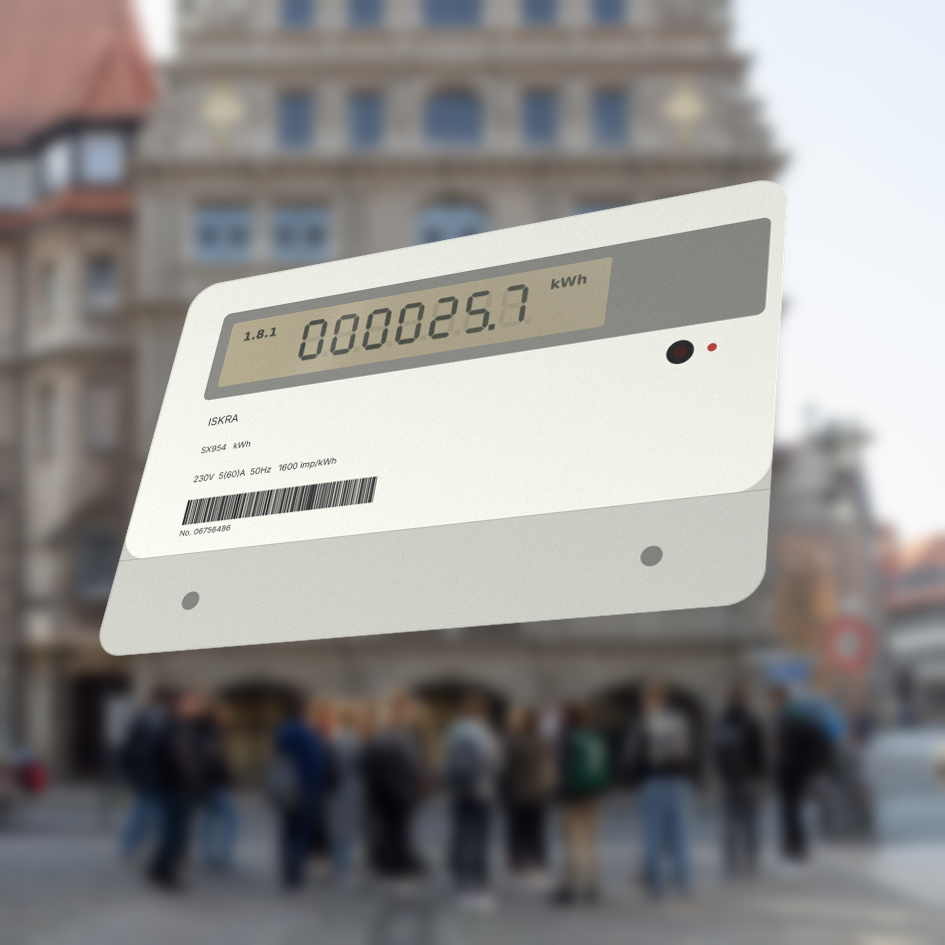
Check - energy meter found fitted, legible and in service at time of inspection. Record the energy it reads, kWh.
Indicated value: 25.7 kWh
